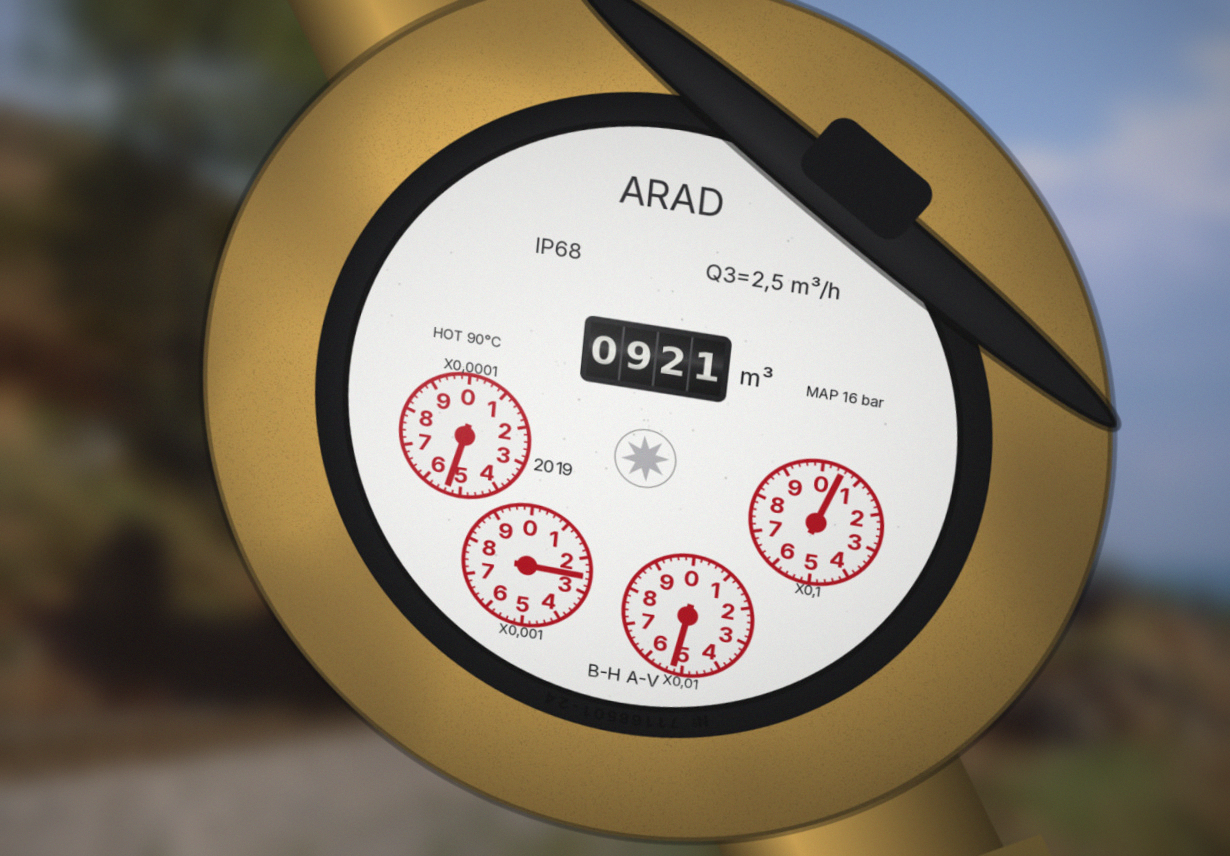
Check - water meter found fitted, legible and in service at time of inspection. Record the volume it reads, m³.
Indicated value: 921.0525 m³
